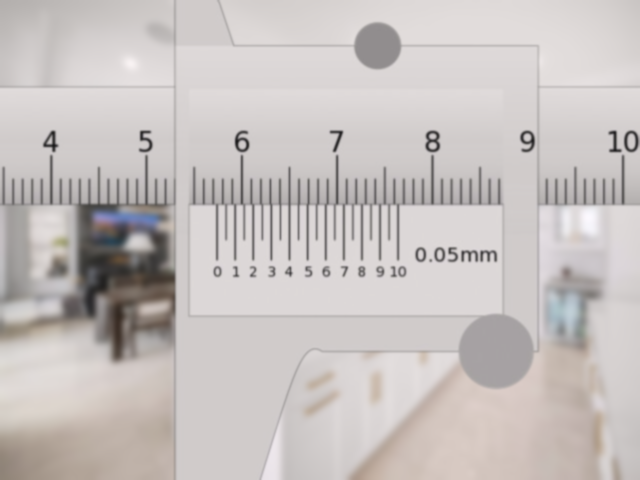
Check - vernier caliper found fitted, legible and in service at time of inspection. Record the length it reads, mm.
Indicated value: 57.4 mm
